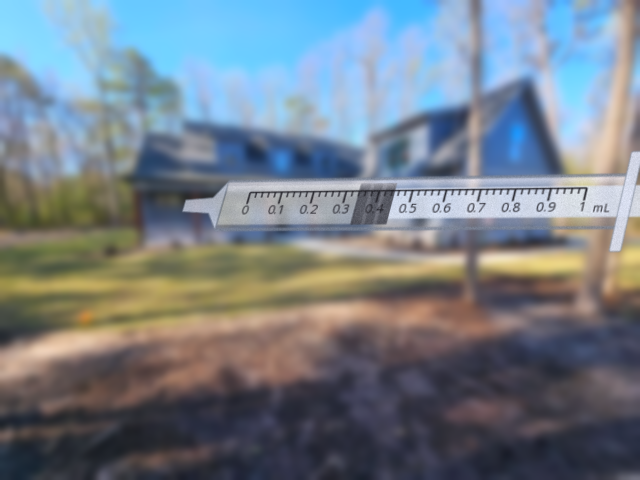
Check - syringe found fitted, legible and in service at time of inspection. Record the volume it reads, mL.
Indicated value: 0.34 mL
